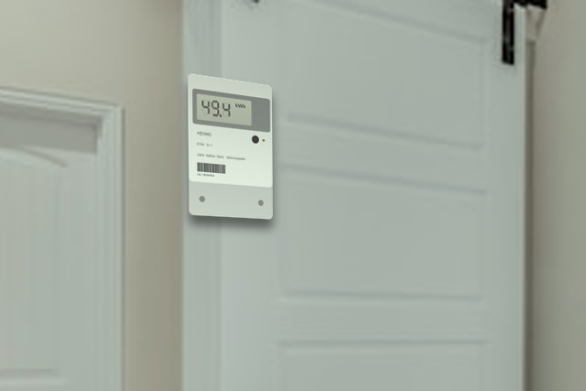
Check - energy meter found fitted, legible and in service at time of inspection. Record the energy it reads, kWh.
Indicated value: 49.4 kWh
